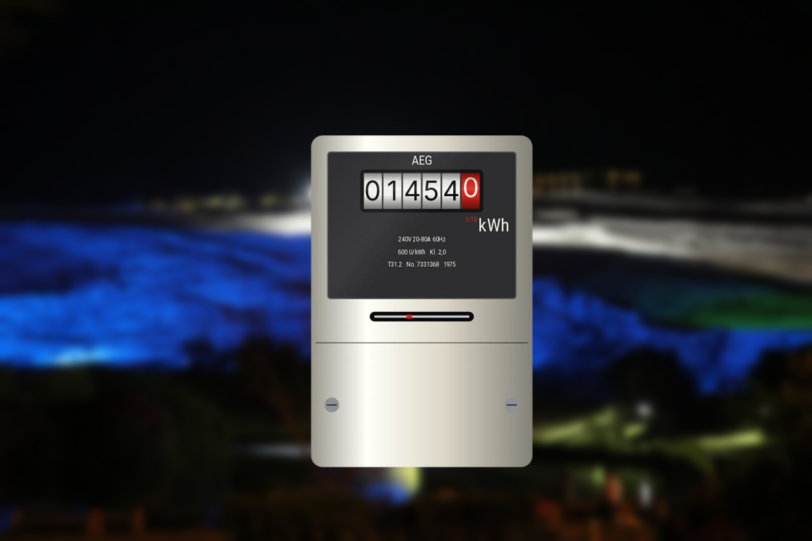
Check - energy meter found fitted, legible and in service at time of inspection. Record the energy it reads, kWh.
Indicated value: 1454.0 kWh
